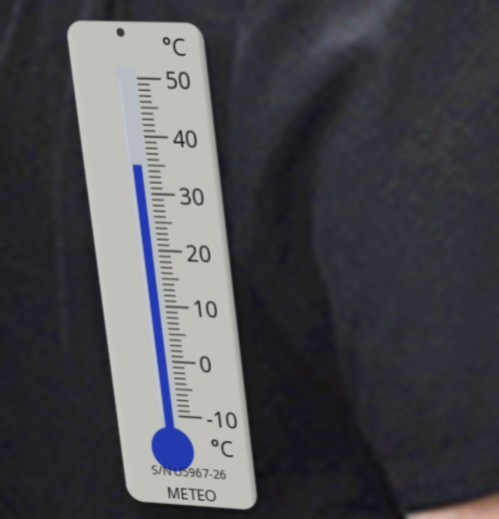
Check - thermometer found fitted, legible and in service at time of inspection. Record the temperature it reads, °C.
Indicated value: 35 °C
